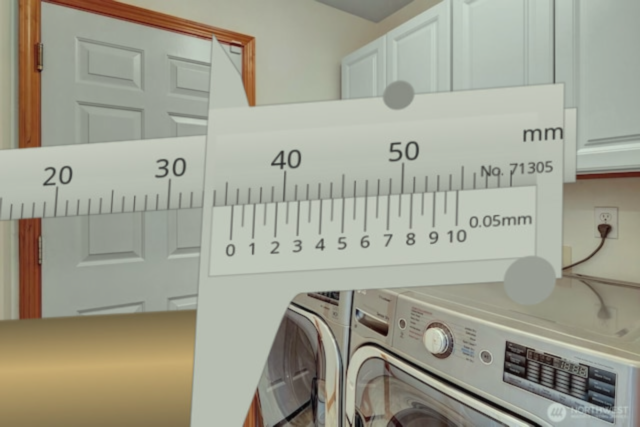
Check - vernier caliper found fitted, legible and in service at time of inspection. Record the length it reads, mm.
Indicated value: 35.6 mm
